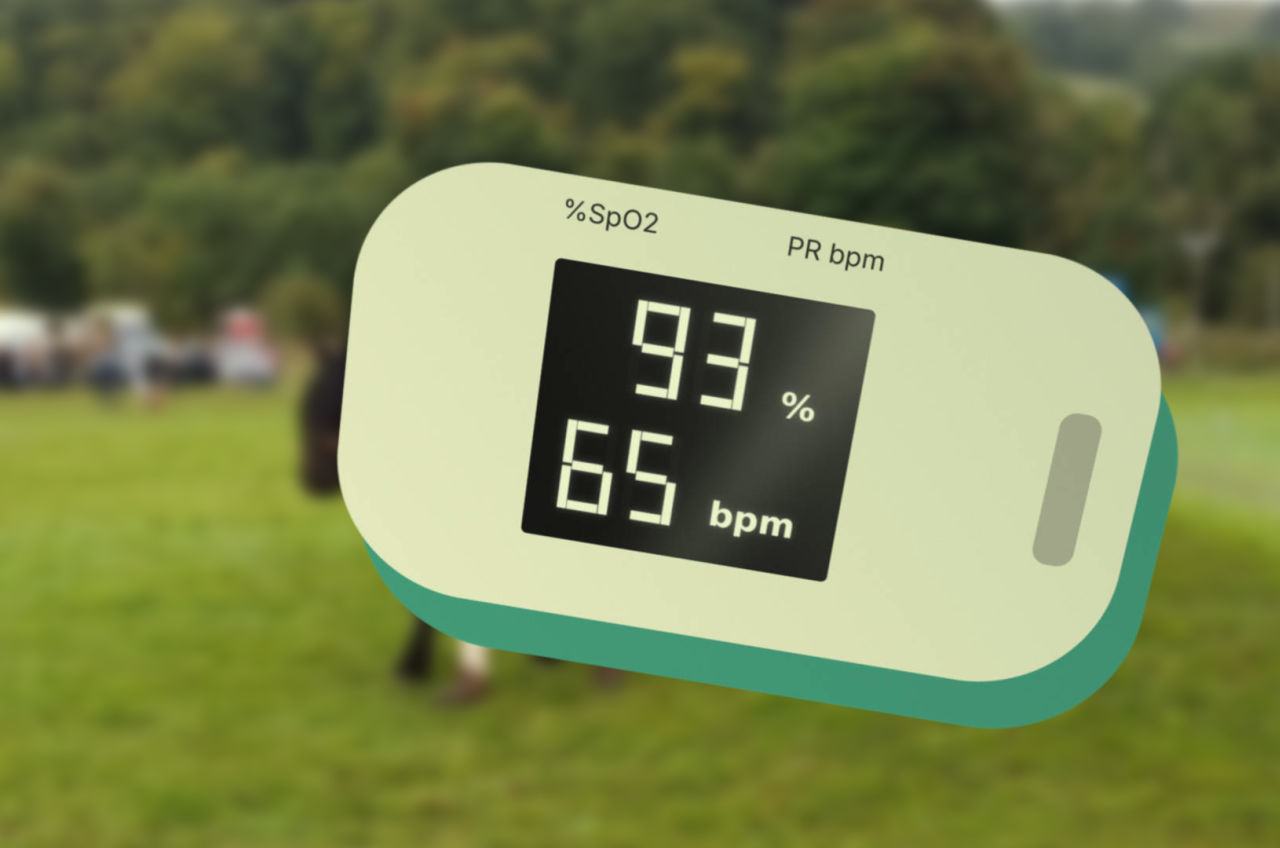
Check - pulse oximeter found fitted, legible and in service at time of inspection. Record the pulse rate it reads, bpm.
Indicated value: 65 bpm
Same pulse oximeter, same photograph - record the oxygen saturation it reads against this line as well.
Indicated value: 93 %
